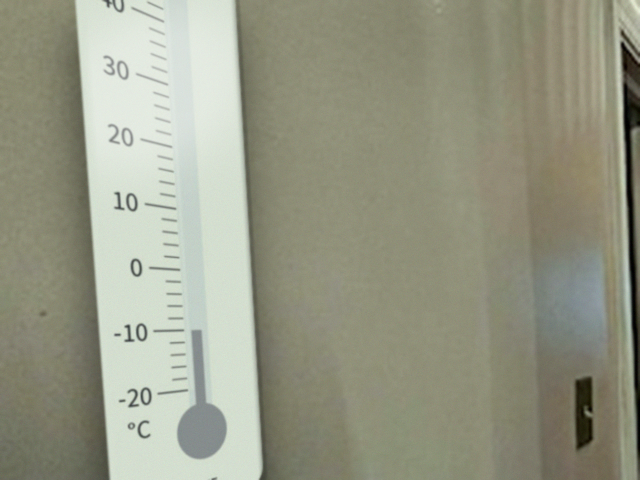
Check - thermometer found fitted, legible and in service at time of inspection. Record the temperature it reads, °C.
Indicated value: -10 °C
